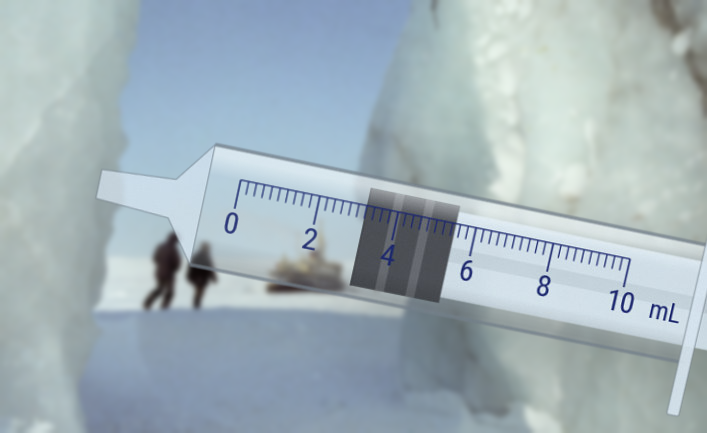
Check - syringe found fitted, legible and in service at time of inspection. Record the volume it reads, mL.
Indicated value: 3.2 mL
